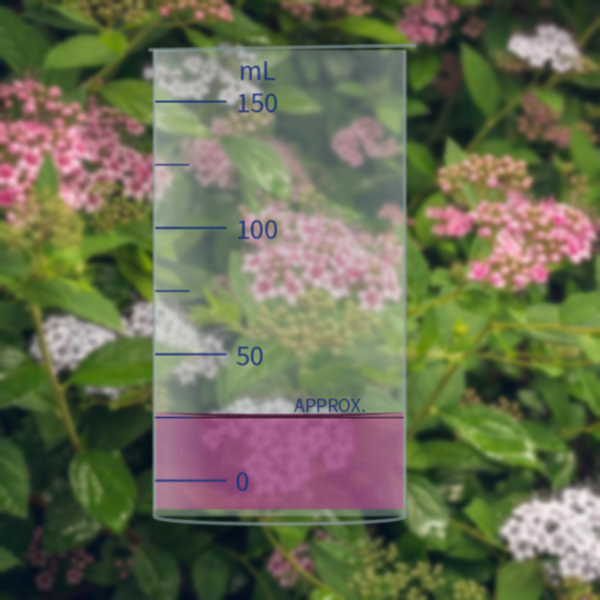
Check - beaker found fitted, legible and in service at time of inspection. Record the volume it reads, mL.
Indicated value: 25 mL
